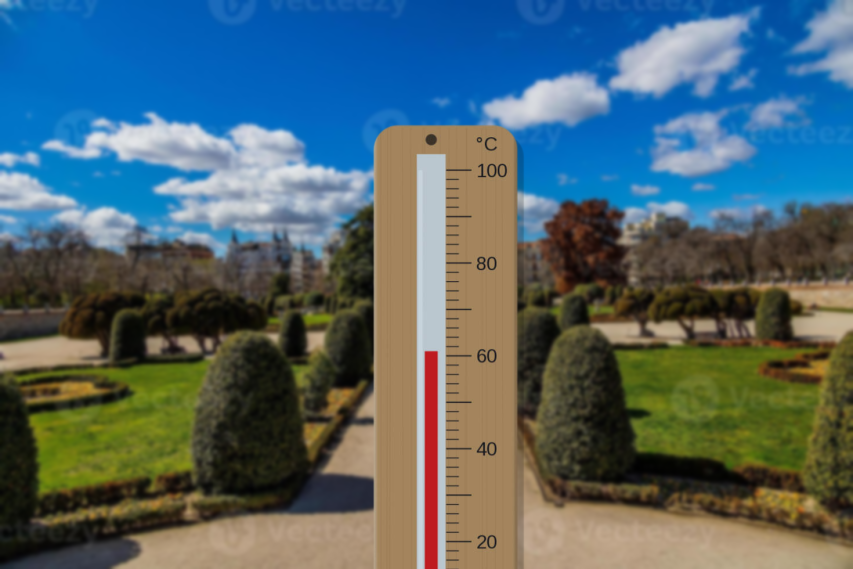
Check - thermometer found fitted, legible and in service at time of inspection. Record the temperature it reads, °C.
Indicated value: 61 °C
